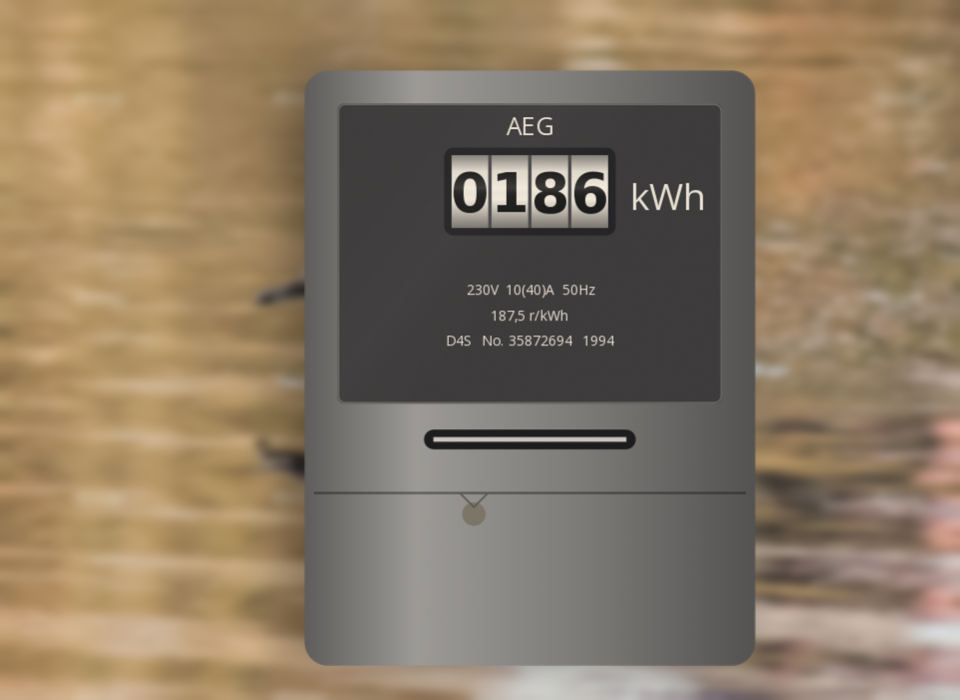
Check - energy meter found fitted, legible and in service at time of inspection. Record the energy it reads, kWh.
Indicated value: 186 kWh
